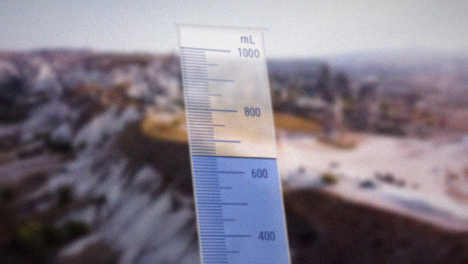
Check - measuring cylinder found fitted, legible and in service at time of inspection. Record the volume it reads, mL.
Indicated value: 650 mL
